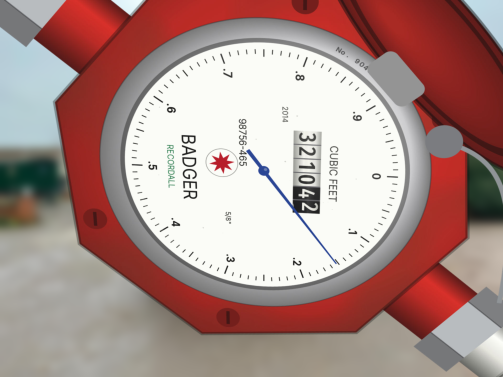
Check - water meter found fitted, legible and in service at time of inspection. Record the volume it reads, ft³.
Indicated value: 321042.15 ft³
